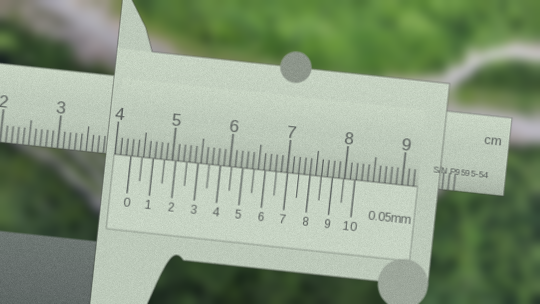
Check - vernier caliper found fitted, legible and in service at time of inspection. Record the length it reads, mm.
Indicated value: 42.8 mm
